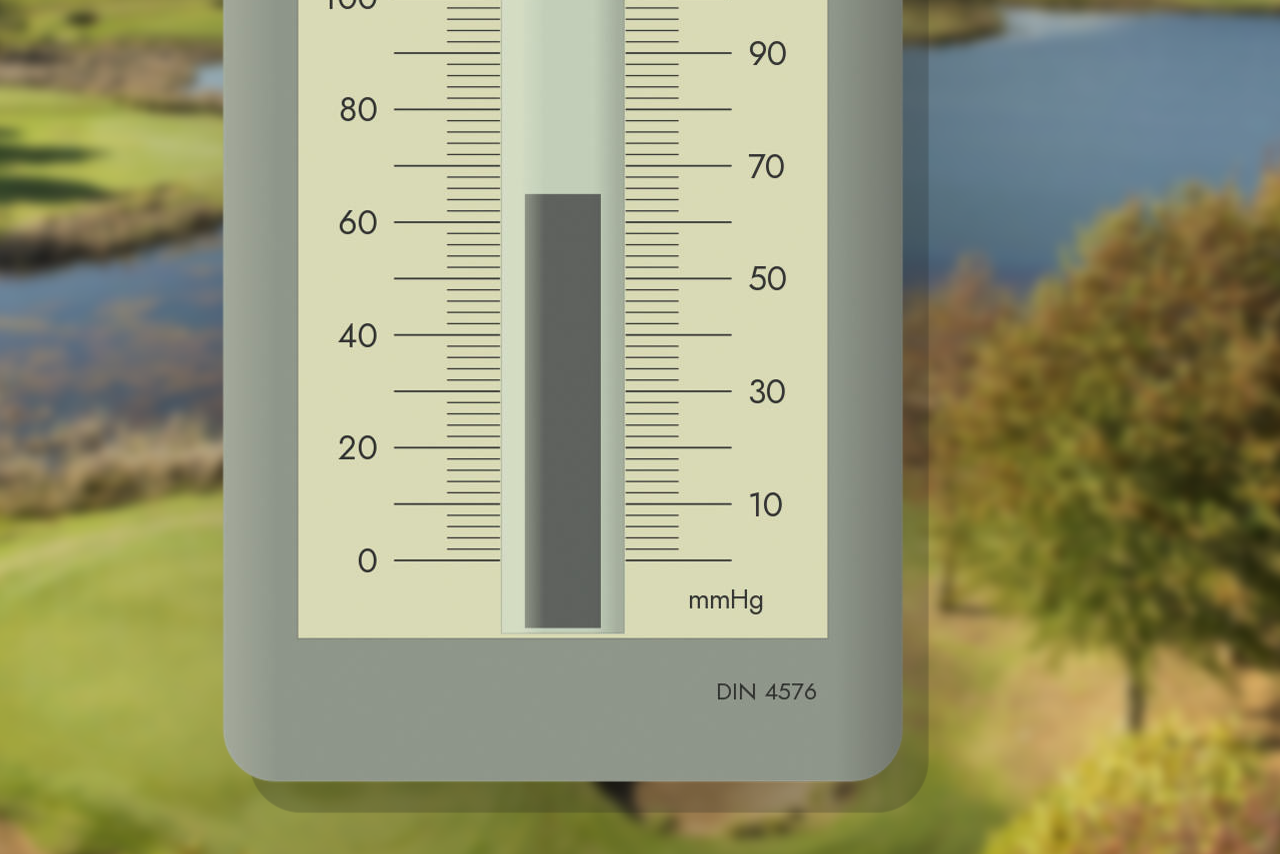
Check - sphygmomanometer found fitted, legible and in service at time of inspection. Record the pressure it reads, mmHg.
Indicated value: 65 mmHg
